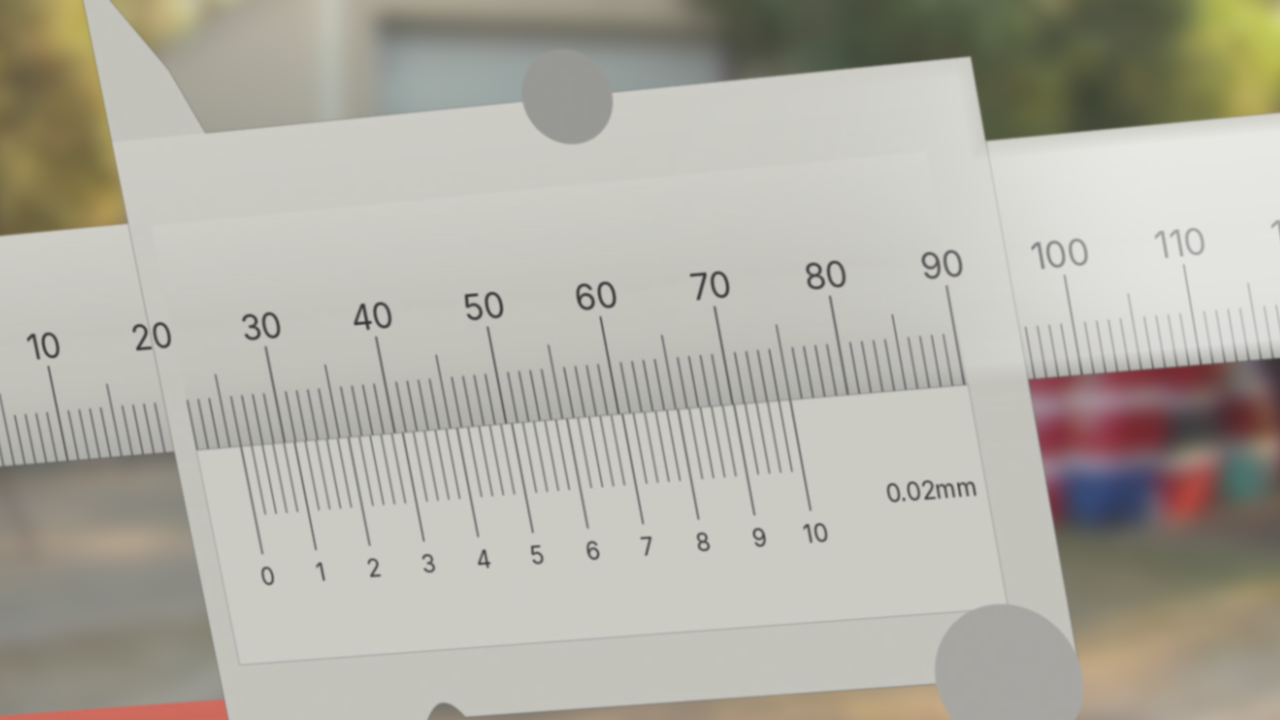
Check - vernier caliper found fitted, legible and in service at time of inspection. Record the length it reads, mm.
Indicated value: 26.0 mm
